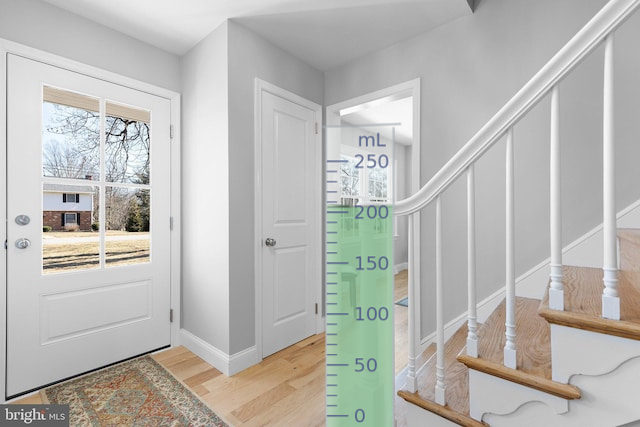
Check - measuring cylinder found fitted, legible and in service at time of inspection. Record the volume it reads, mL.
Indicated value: 205 mL
